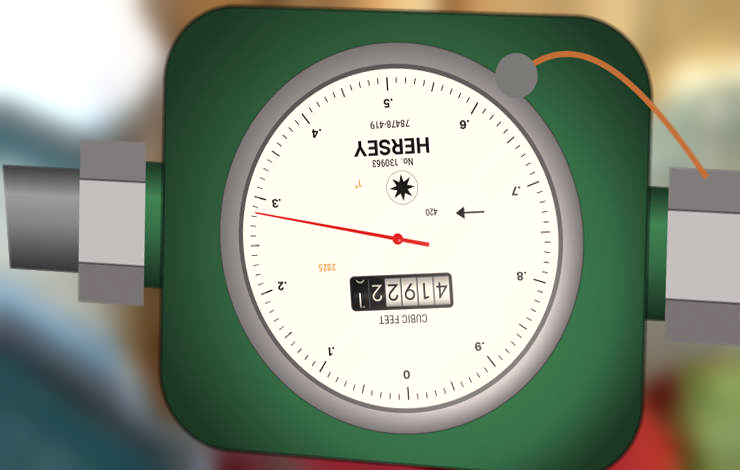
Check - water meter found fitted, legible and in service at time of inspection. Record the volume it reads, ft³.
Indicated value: 419221.28 ft³
